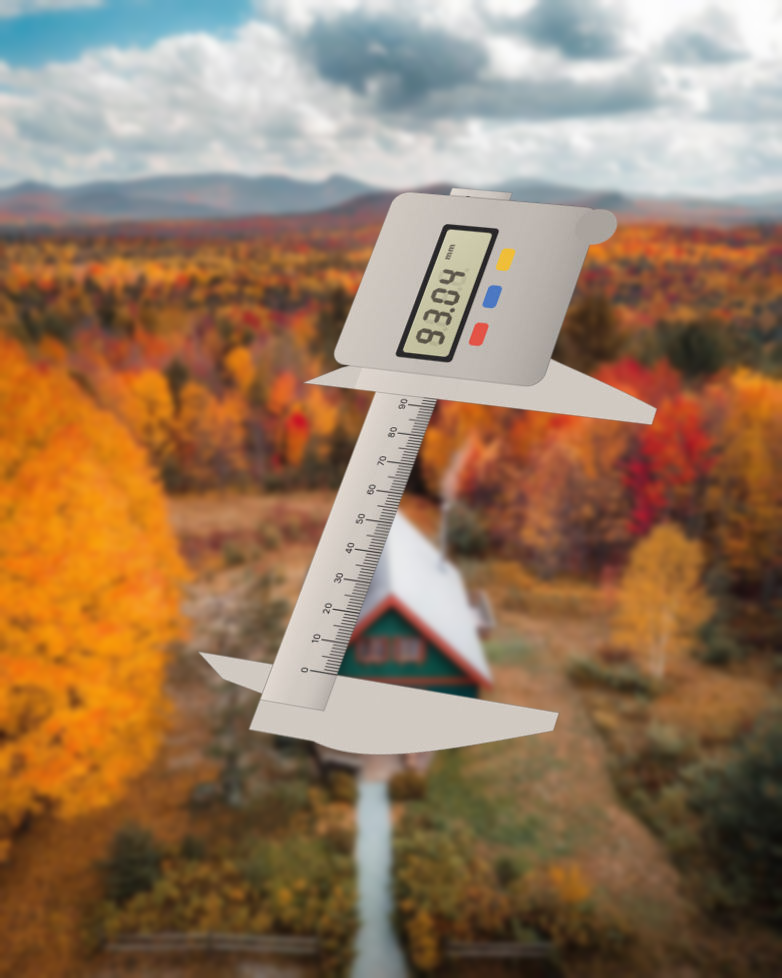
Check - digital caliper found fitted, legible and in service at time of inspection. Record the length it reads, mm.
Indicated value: 93.04 mm
